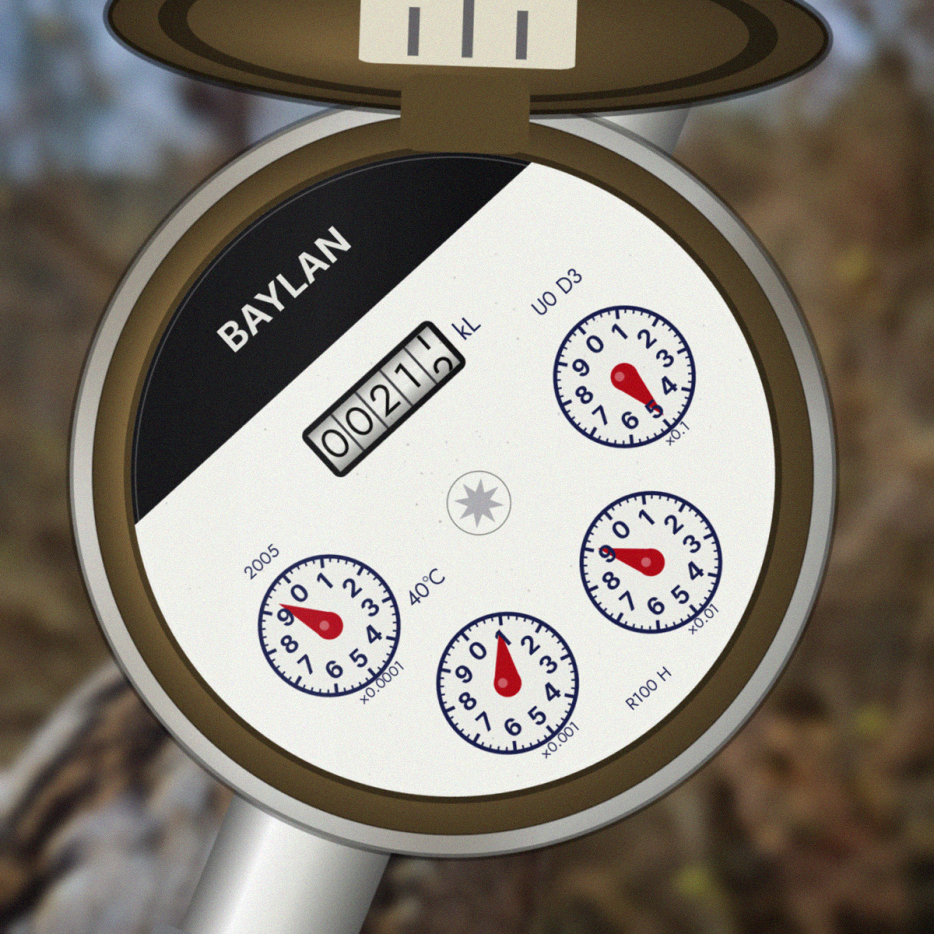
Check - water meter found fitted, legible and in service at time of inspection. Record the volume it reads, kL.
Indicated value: 211.4909 kL
